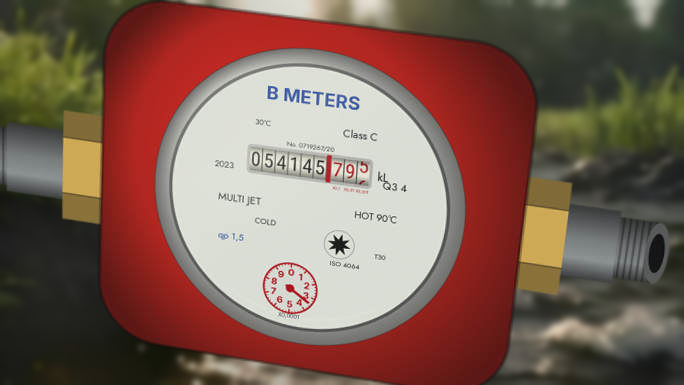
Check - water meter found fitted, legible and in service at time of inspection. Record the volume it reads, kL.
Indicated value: 54145.7953 kL
